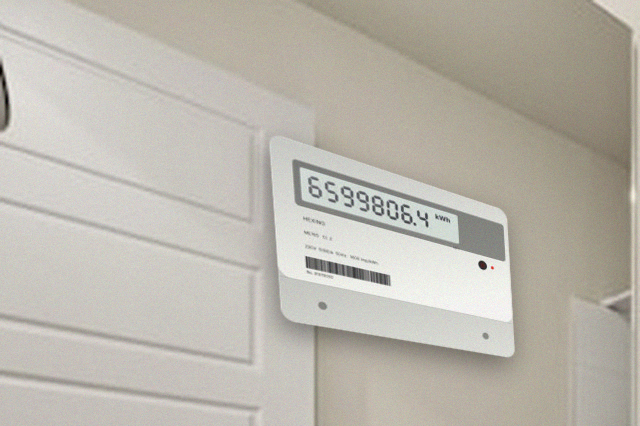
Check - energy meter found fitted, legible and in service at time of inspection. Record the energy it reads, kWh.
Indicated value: 6599806.4 kWh
